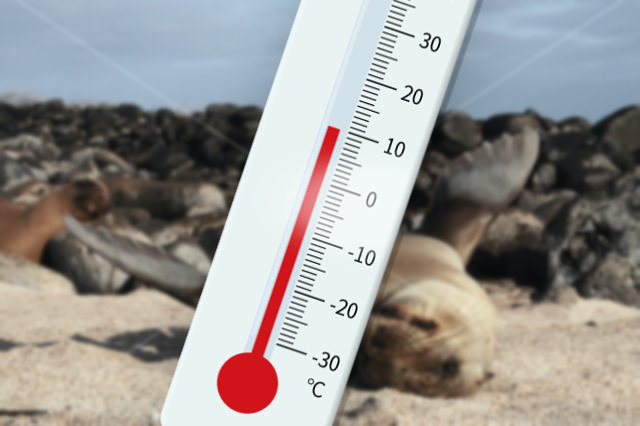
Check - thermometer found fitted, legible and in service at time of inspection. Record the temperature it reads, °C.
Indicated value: 10 °C
